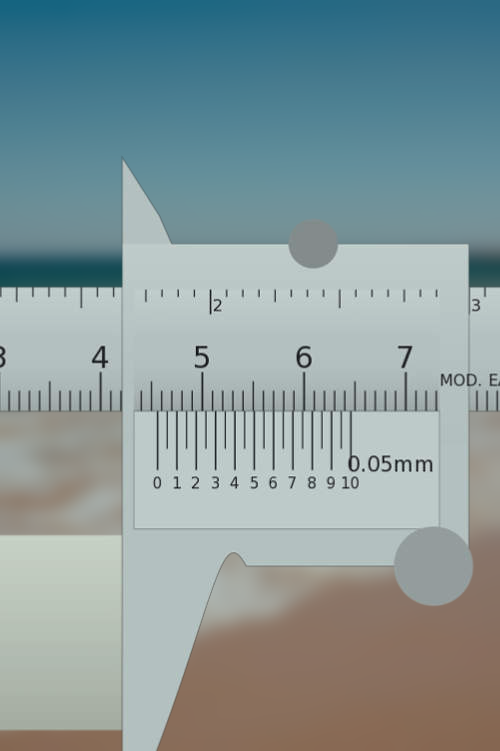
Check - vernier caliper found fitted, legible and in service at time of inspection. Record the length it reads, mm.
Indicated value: 45.6 mm
